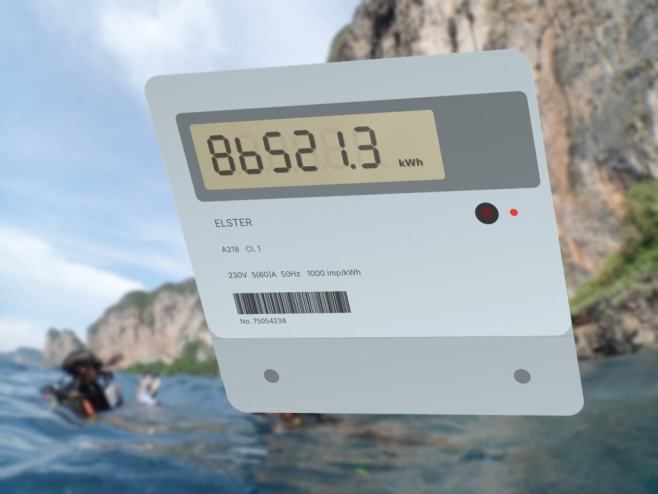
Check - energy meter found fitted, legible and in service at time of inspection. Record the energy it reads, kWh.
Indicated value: 86521.3 kWh
